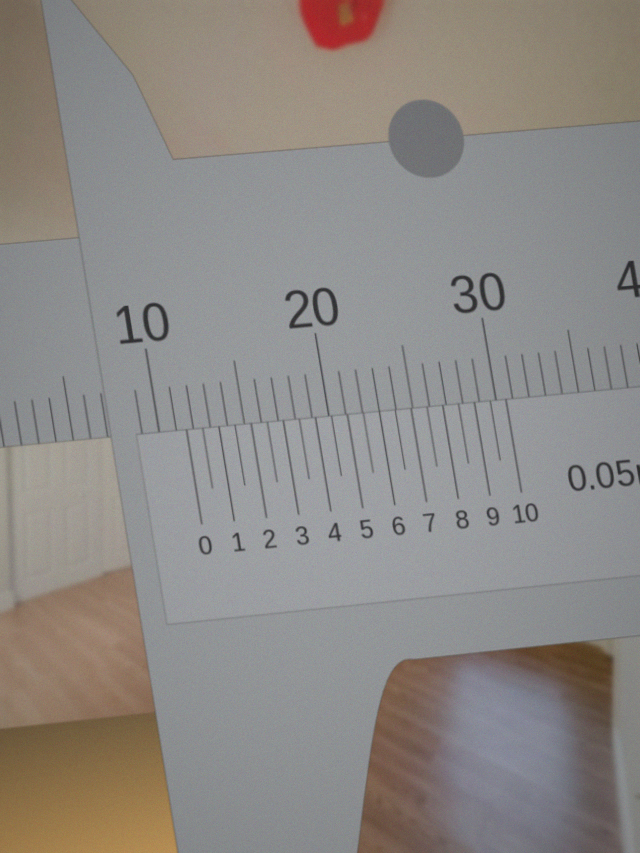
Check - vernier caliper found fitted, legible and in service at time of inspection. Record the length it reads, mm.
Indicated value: 11.6 mm
